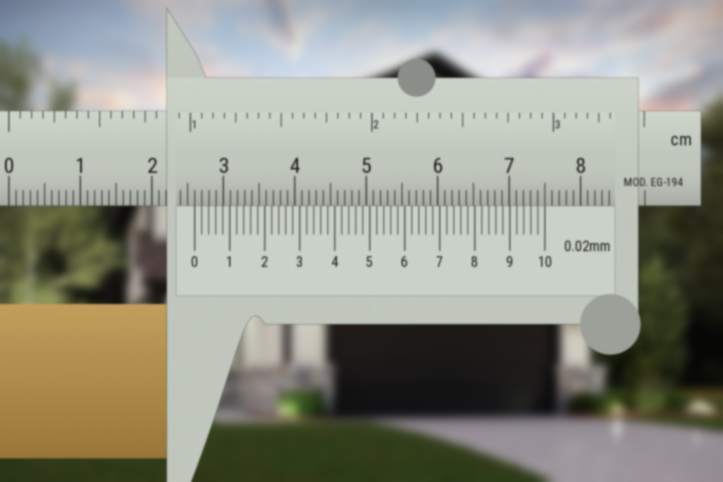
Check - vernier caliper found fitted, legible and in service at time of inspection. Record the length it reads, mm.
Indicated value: 26.0 mm
